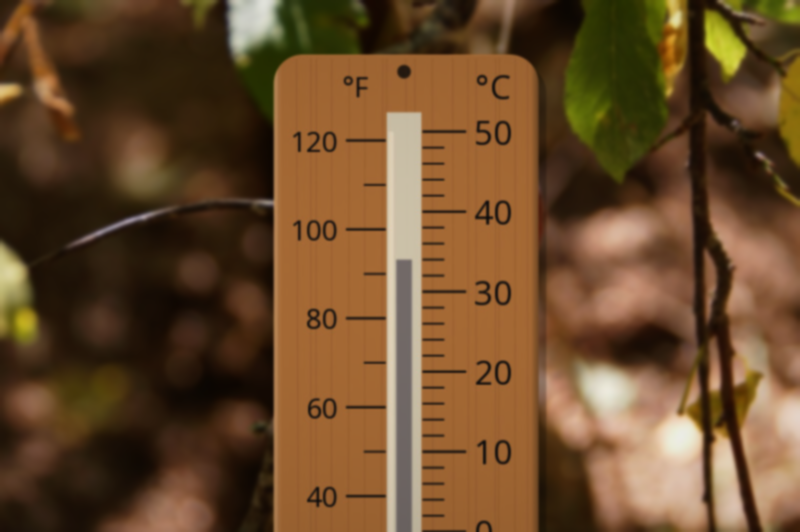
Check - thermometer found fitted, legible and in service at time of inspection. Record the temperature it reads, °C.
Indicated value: 34 °C
